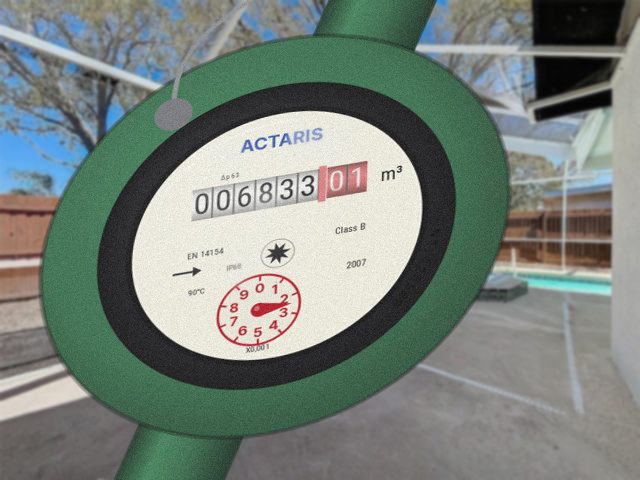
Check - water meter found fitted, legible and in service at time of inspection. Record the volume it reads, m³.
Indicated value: 6833.012 m³
